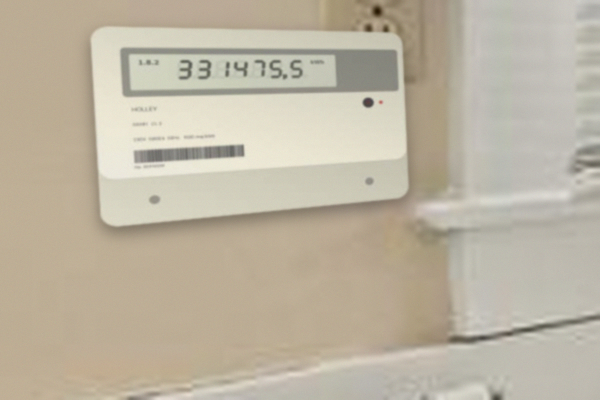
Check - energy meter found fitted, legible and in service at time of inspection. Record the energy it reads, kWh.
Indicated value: 331475.5 kWh
